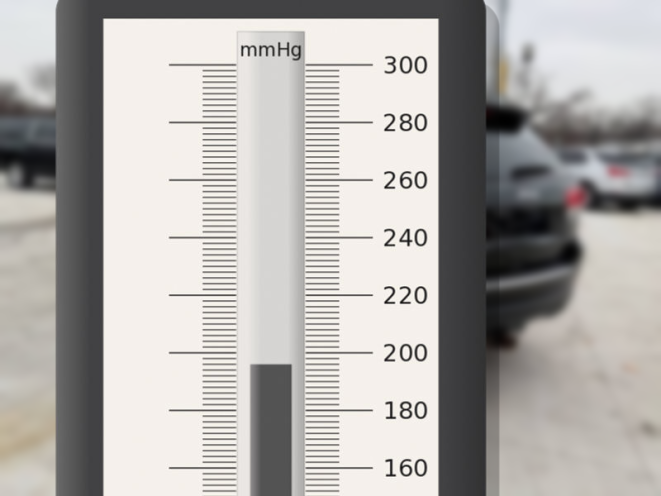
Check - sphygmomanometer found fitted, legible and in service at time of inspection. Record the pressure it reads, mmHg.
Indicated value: 196 mmHg
